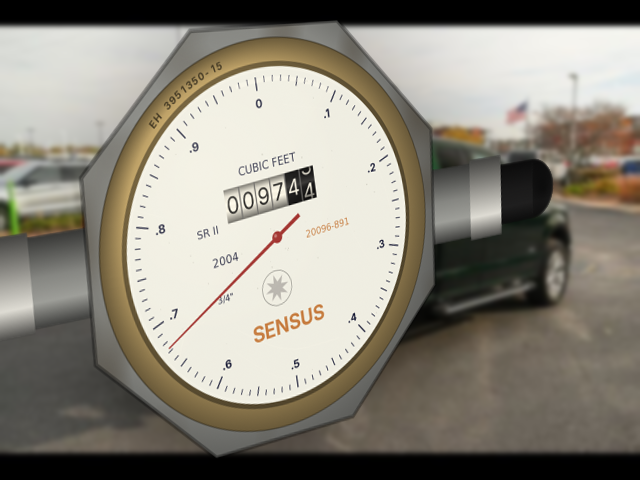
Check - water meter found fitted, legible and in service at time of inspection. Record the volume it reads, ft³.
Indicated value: 9743.67 ft³
